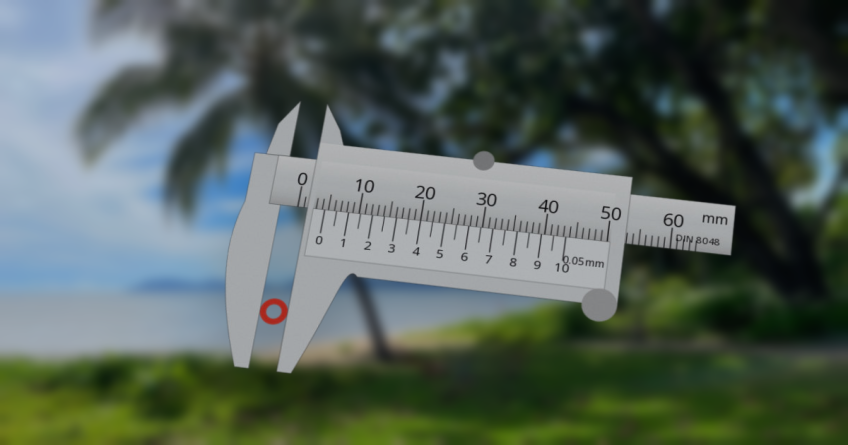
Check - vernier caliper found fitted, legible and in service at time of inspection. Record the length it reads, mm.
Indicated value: 4.4 mm
